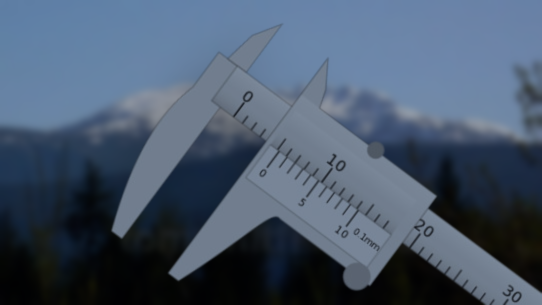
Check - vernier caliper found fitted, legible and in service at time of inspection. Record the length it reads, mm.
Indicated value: 5.2 mm
